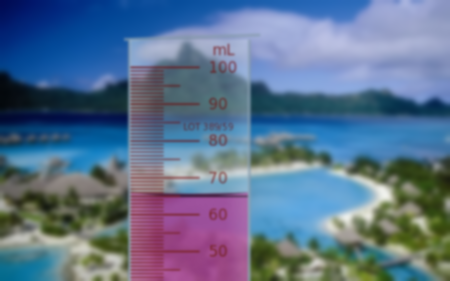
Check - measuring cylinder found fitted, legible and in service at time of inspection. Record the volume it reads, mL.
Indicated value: 65 mL
